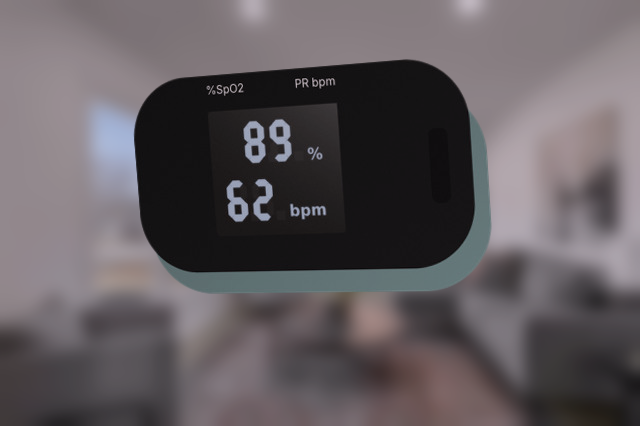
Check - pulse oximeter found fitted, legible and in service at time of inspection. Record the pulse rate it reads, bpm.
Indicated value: 62 bpm
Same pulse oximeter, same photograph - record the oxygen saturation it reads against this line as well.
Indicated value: 89 %
